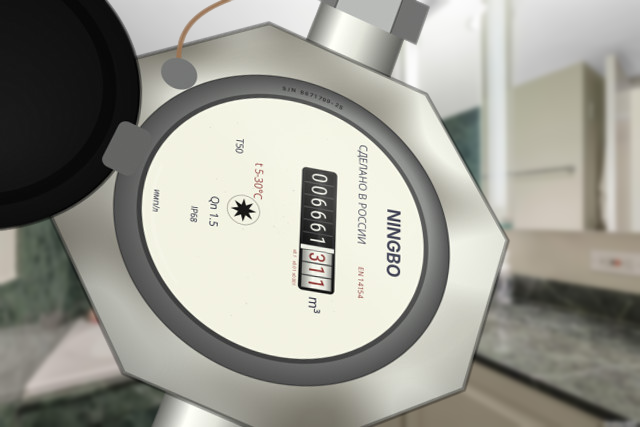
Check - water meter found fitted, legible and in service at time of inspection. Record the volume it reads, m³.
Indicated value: 6661.311 m³
